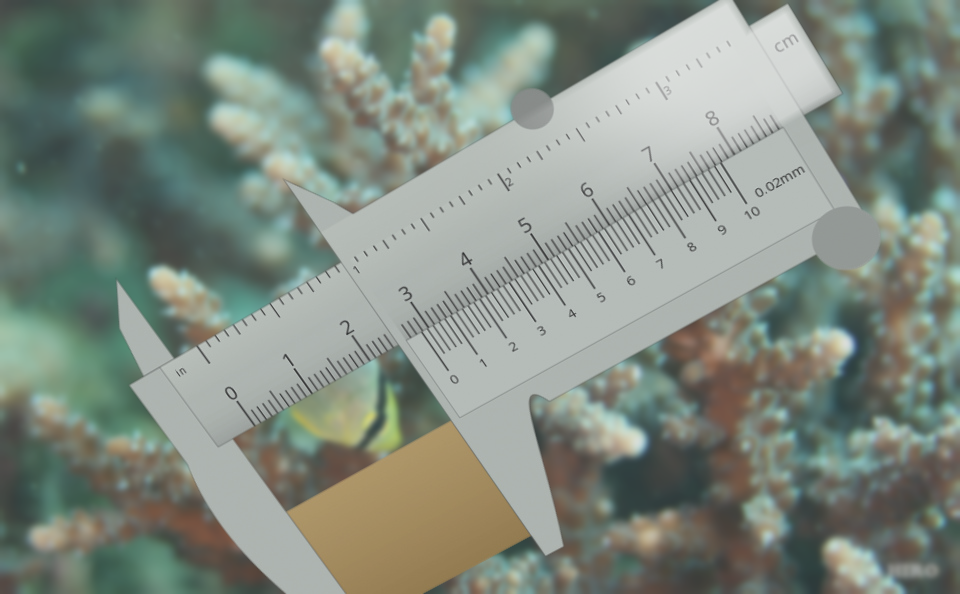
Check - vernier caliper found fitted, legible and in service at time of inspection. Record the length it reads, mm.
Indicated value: 28.8 mm
